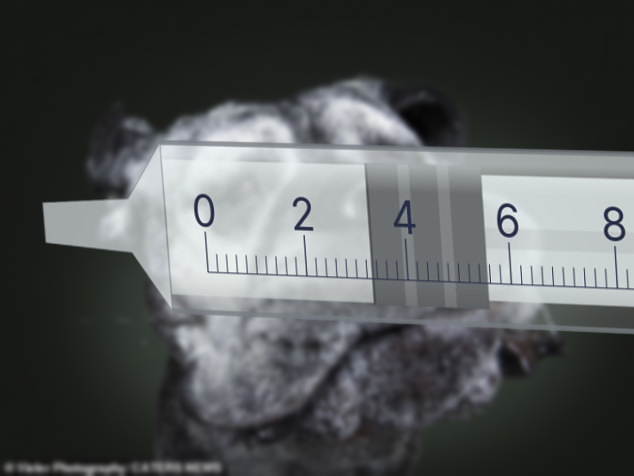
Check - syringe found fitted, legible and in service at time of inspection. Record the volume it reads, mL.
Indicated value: 3.3 mL
